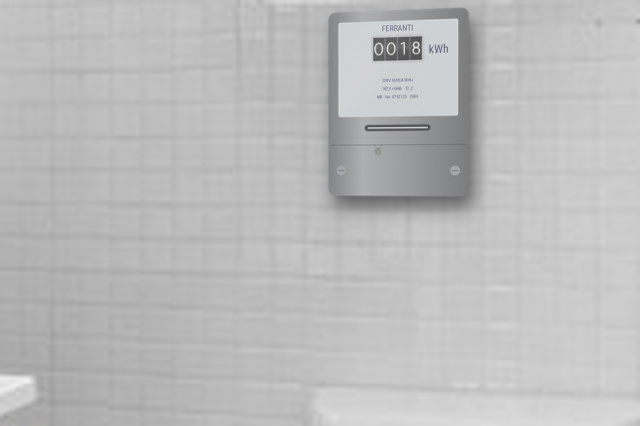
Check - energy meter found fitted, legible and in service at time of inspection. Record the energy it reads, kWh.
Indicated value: 18 kWh
